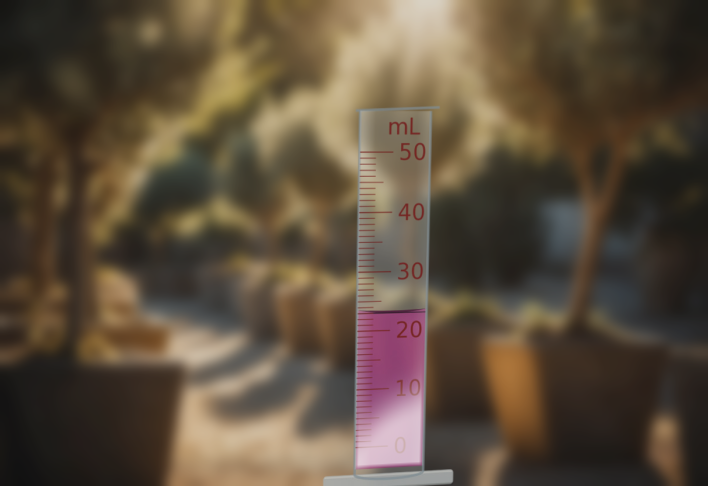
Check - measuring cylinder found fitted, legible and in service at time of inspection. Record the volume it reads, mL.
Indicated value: 23 mL
